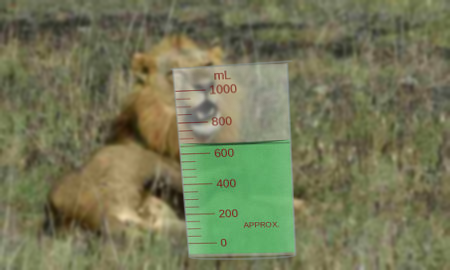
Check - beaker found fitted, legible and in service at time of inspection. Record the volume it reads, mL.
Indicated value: 650 mL
